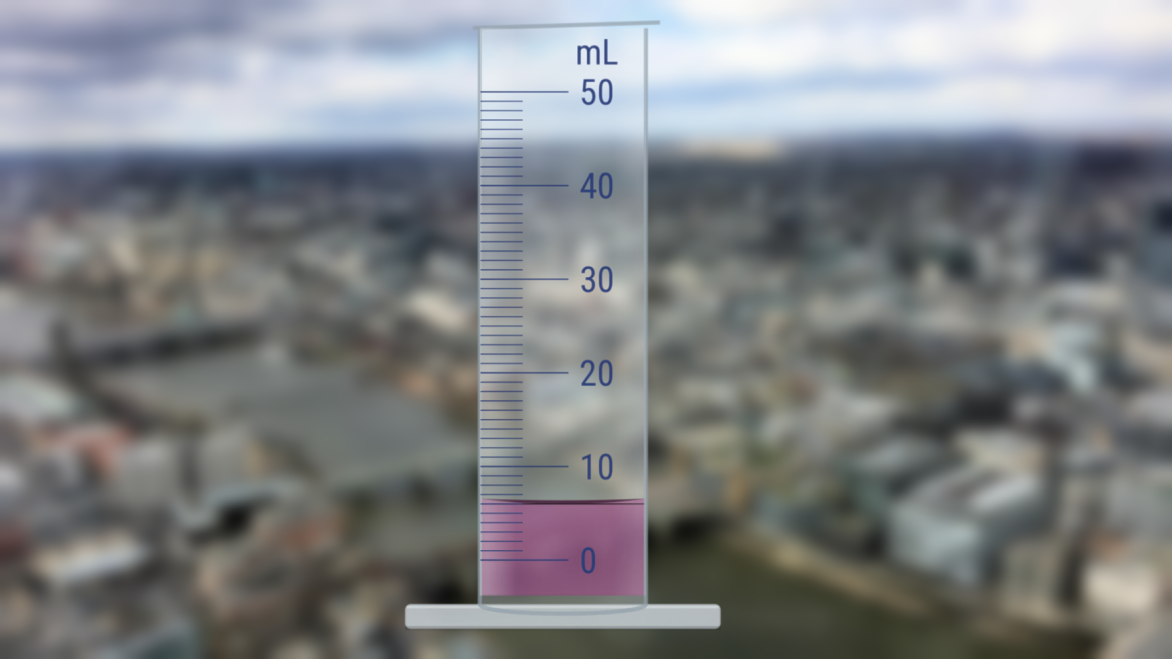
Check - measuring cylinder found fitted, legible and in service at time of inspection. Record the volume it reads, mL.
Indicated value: 6 mL
